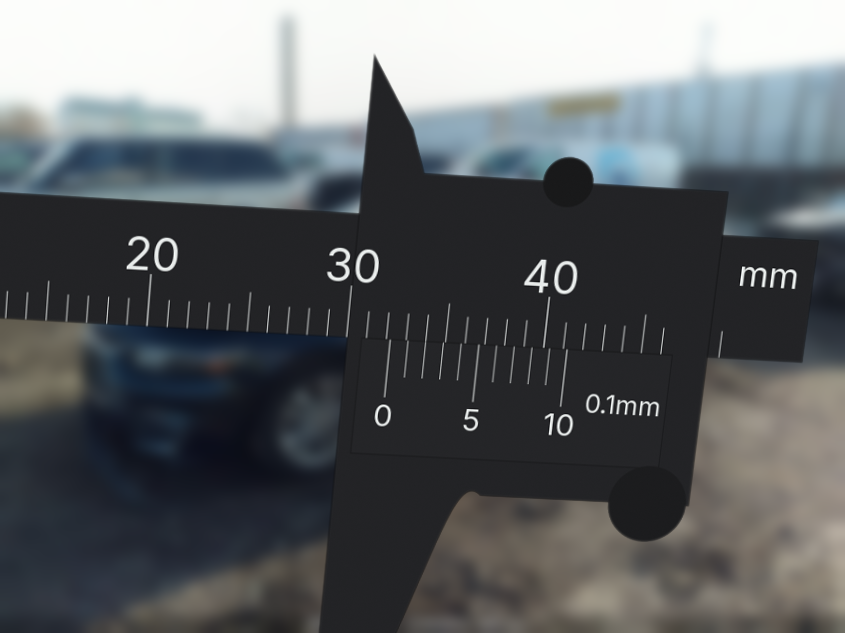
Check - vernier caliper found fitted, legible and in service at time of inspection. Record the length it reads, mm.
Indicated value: 32.2 mm
